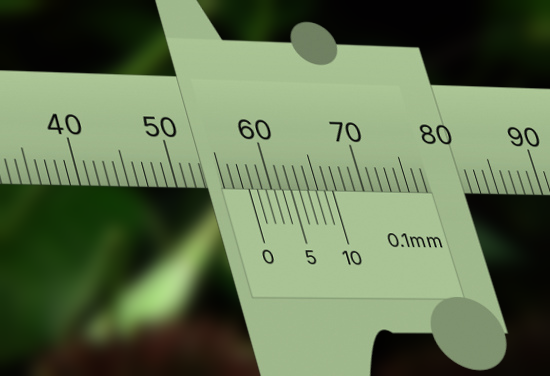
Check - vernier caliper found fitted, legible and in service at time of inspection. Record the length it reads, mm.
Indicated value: 57.6 mm
